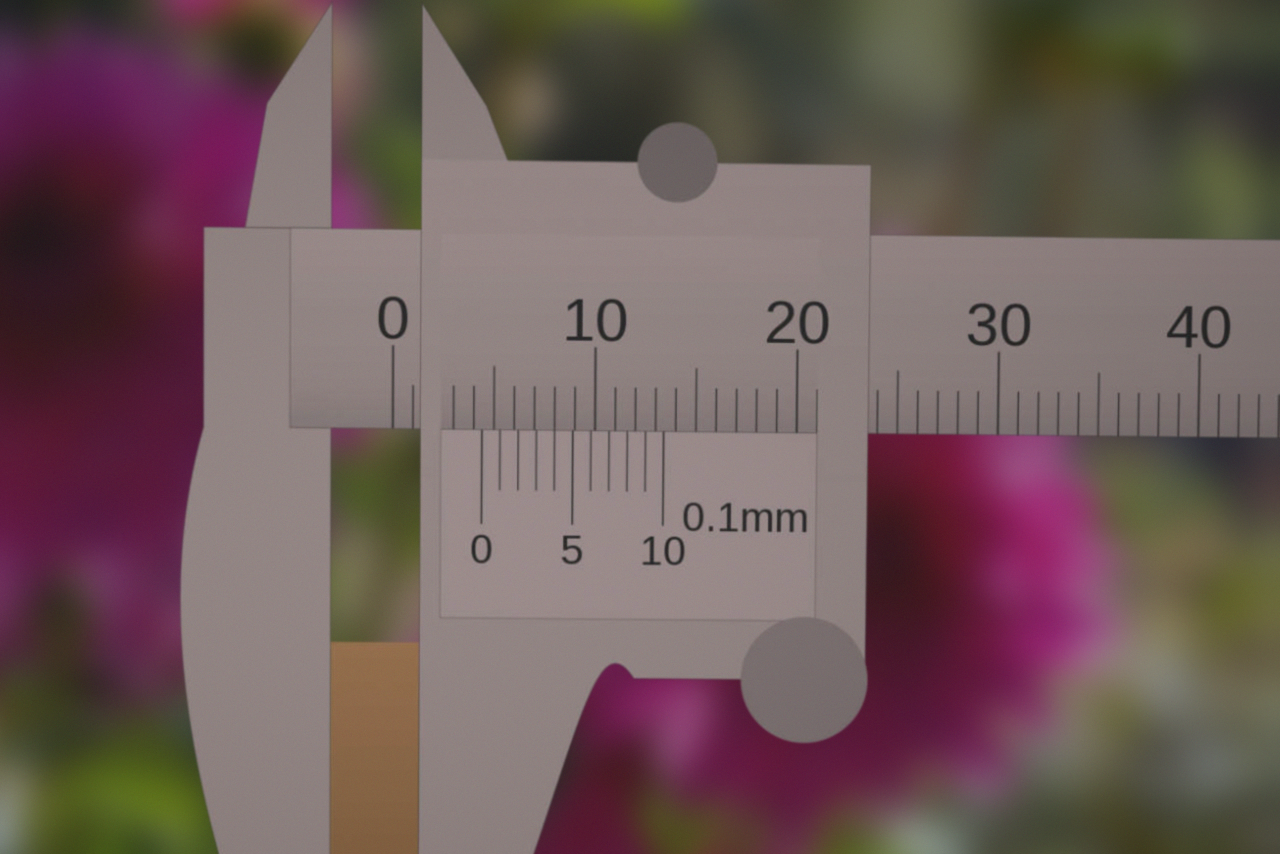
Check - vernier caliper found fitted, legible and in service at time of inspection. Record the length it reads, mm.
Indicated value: 4.4 mm
